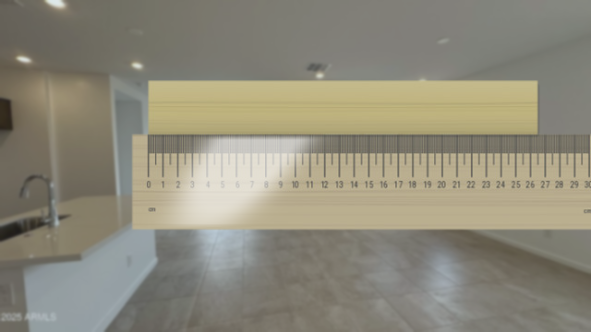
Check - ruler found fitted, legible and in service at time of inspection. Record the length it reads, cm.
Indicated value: 26.5 cm
